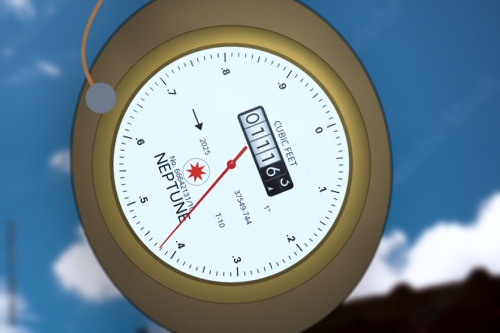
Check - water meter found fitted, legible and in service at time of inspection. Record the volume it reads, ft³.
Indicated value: 11163.42 ft³
